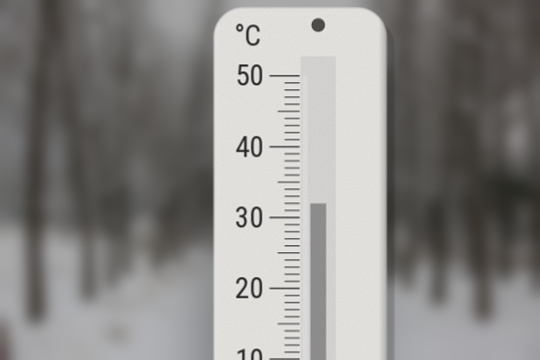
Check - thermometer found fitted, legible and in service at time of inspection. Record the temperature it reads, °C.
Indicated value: 32 °C
